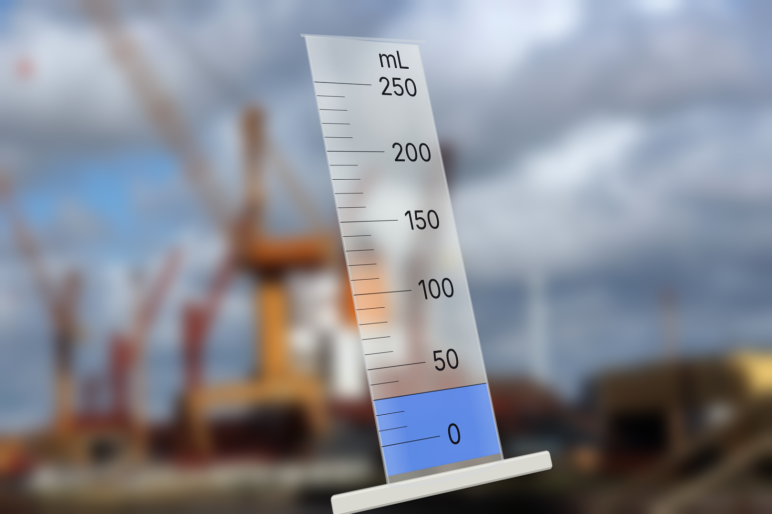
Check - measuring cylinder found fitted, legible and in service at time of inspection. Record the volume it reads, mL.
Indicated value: 30 mL
